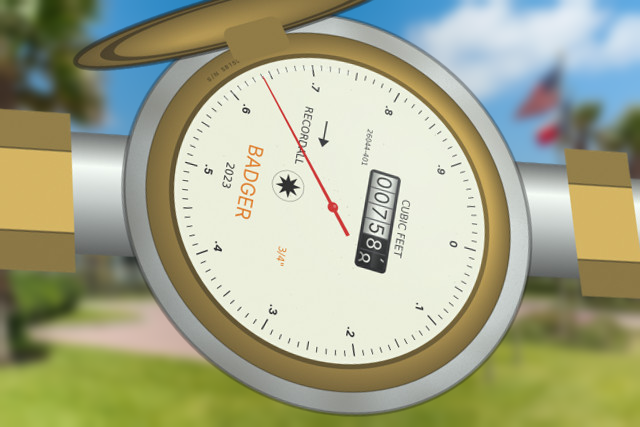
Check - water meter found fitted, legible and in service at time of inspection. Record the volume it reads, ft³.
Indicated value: 7587.64 ft³
